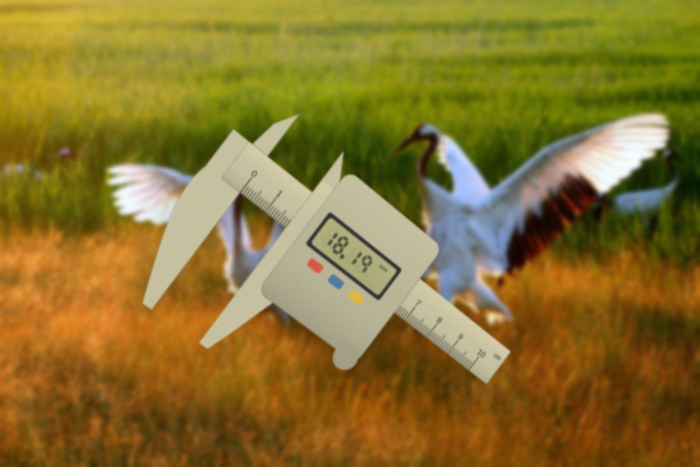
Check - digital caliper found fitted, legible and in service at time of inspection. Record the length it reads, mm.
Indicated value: 18.19 mm
